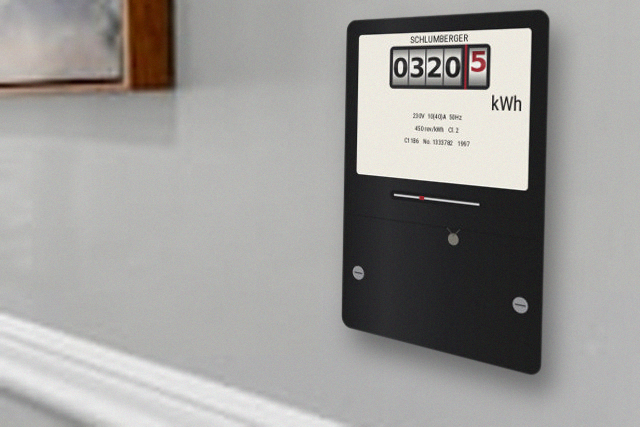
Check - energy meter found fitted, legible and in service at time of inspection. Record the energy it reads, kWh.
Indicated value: 320.5 kWh
